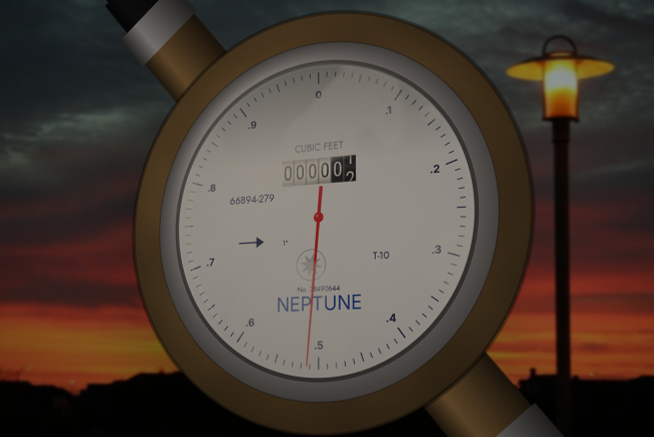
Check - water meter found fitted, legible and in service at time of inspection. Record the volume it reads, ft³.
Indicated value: 1.51 ft³
